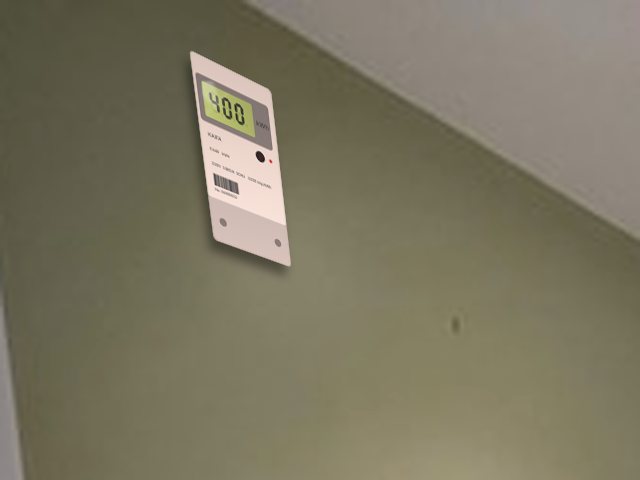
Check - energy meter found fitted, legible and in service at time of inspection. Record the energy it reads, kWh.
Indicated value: 400 kWh
